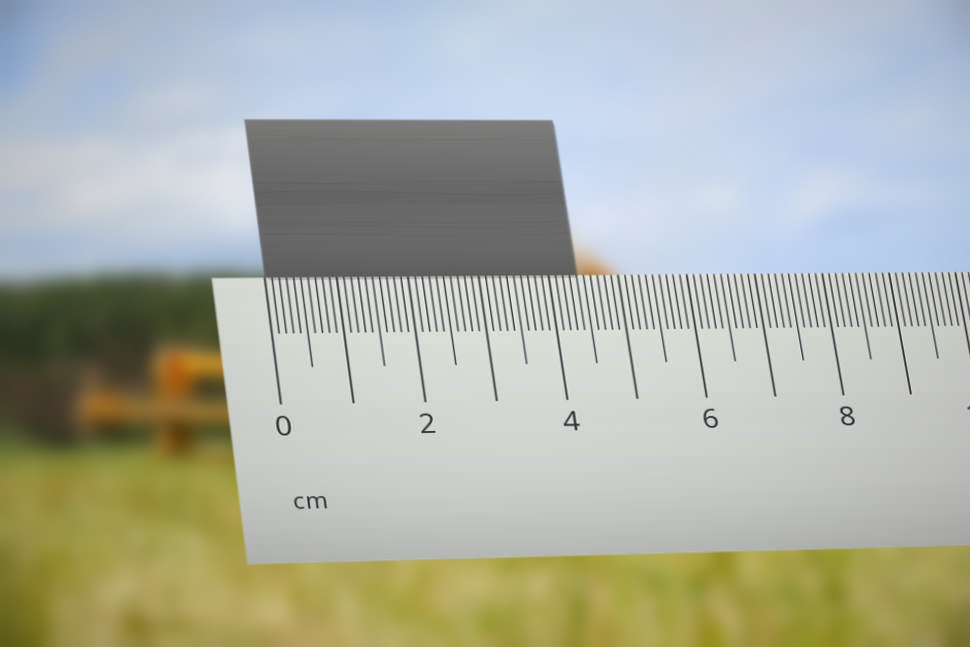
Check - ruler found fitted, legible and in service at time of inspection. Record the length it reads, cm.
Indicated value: 4.4 cm
